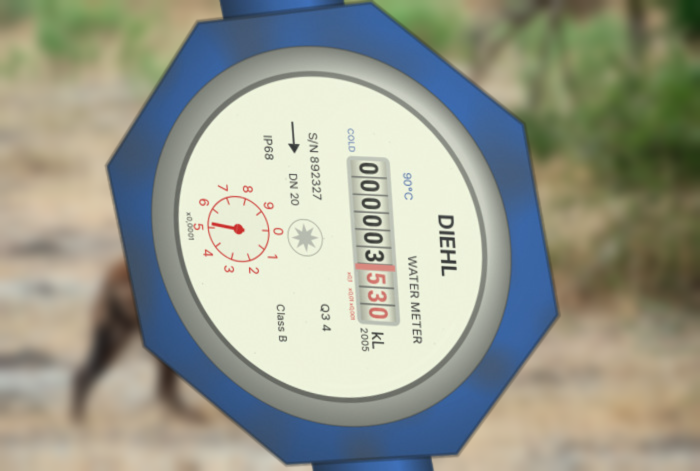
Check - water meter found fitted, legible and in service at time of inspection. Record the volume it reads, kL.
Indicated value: 3.5305 kL
